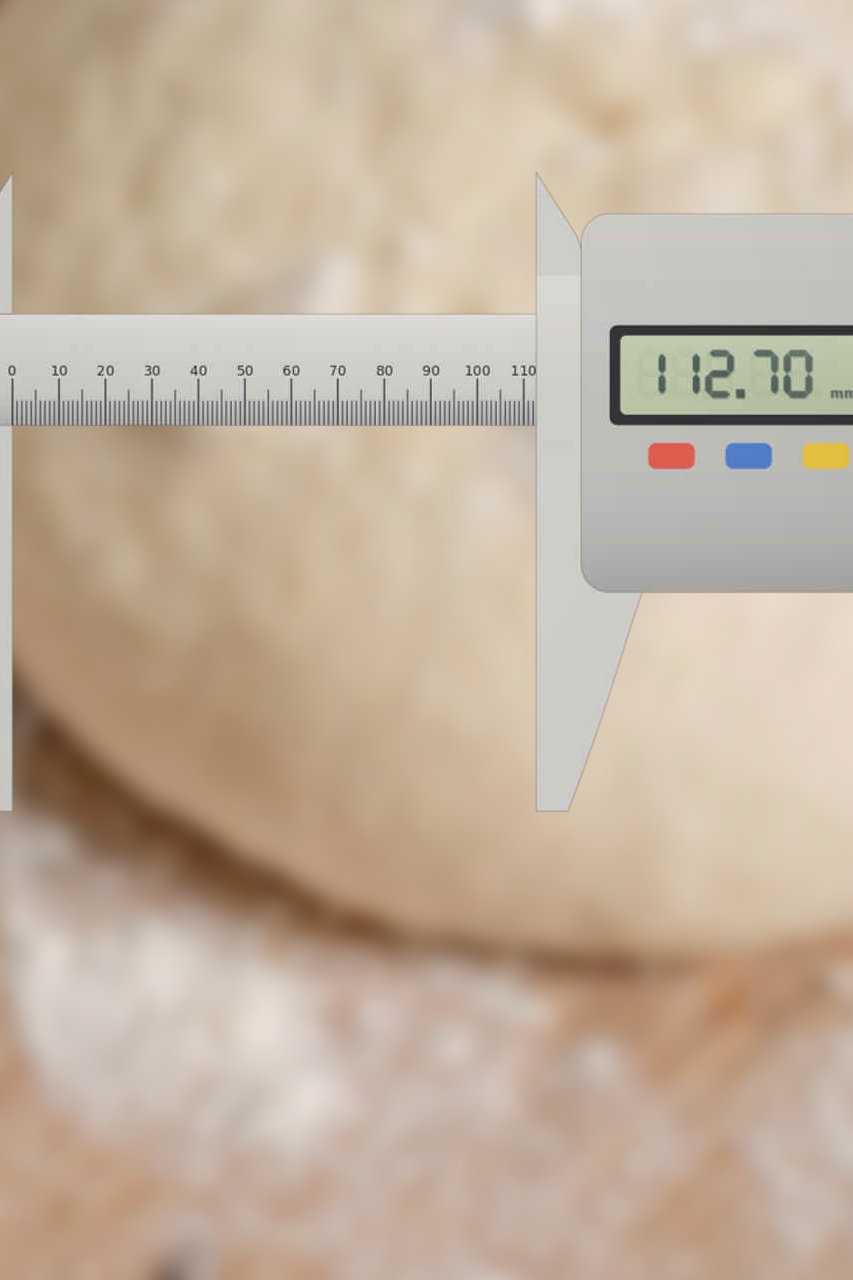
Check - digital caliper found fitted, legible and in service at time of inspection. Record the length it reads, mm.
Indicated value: 112.70 mm
